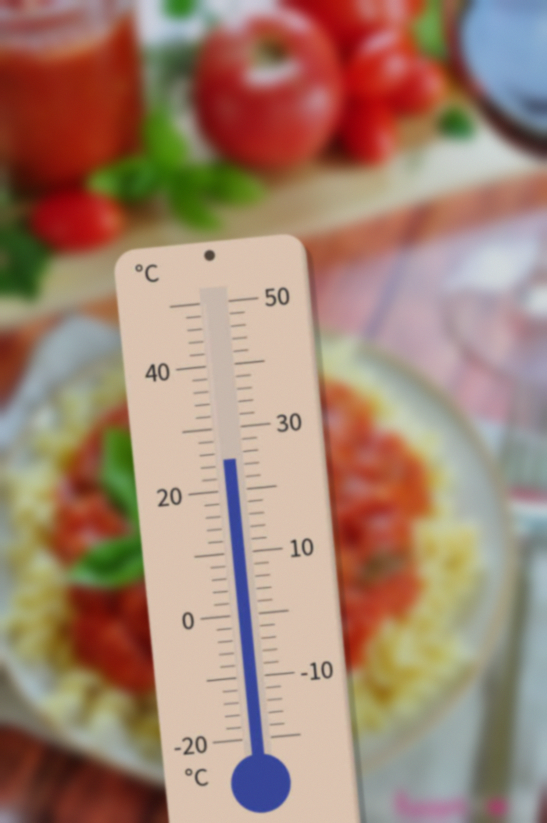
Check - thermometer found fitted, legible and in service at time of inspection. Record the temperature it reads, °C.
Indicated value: 25 °C
